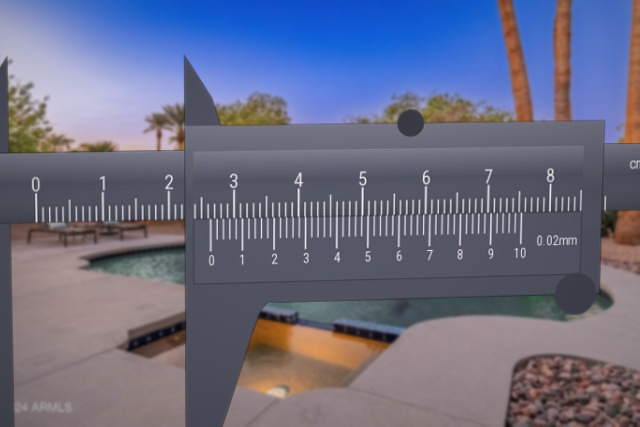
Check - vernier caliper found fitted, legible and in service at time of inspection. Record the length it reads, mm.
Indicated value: 26.4 mm
